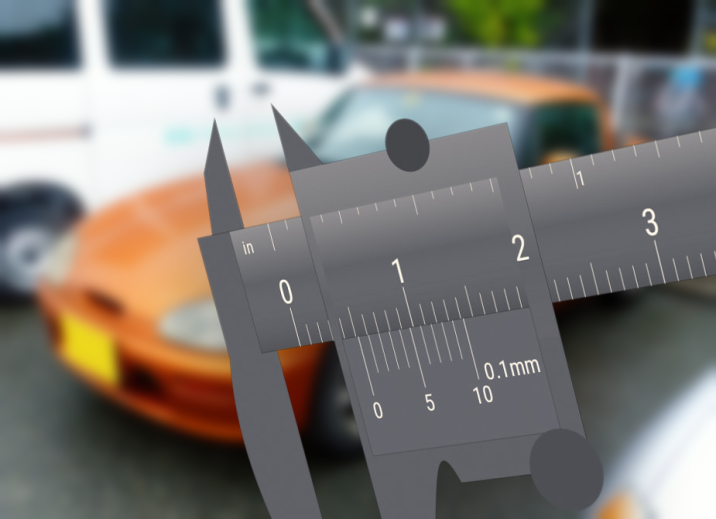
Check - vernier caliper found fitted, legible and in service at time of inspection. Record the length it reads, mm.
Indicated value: 5.2 mm
